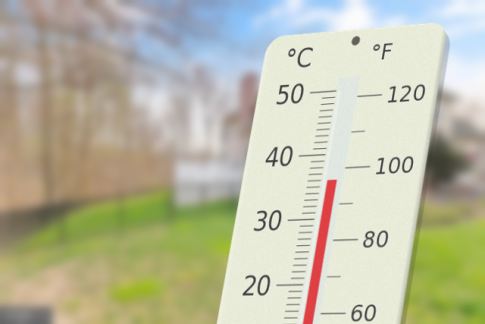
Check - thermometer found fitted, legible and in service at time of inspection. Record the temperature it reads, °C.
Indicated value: 36 °C
